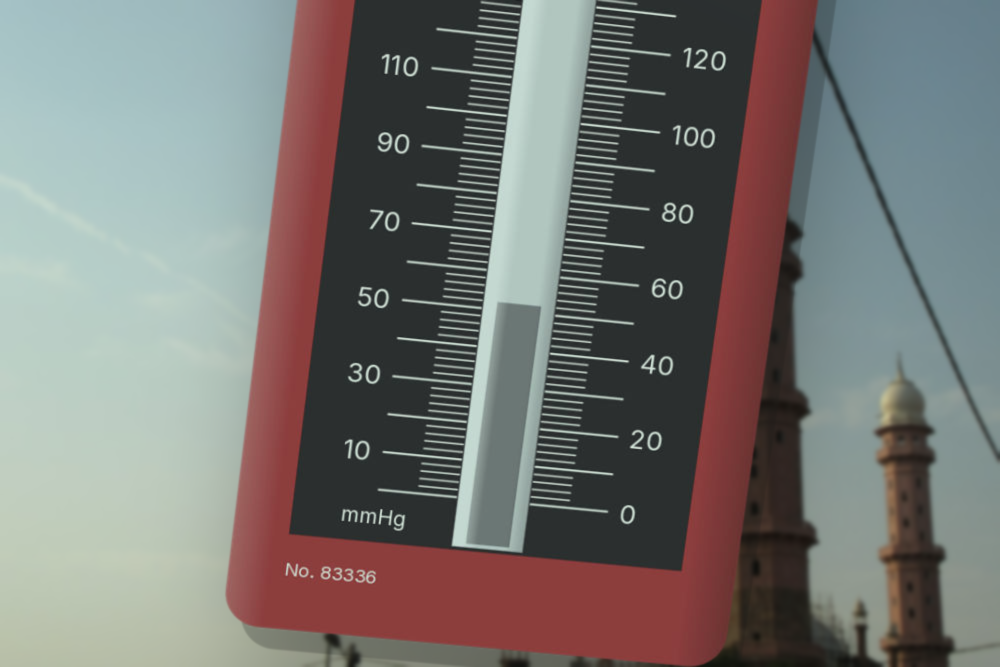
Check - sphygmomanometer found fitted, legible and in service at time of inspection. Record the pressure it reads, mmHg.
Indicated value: 52 mmHg
